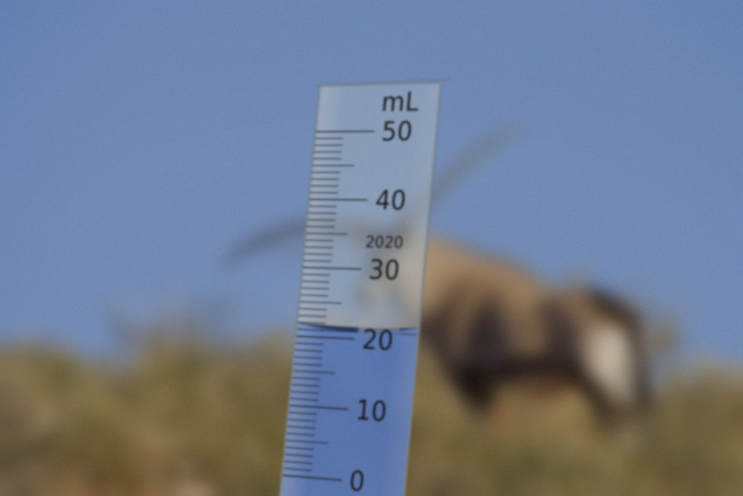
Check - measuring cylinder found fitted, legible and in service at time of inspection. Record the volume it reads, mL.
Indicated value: 21 mL
